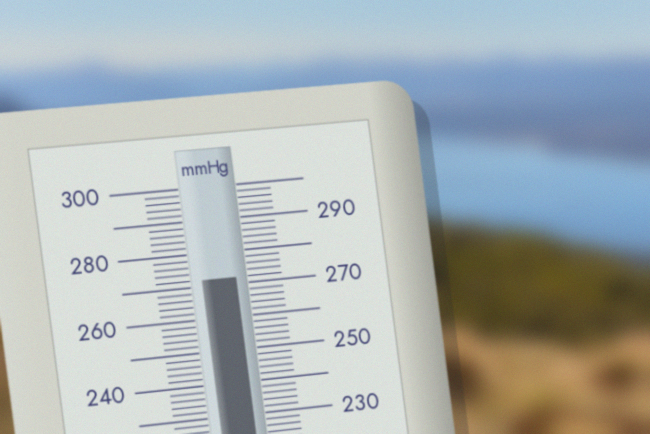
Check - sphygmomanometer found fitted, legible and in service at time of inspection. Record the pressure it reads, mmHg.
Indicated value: 272 mmHg
